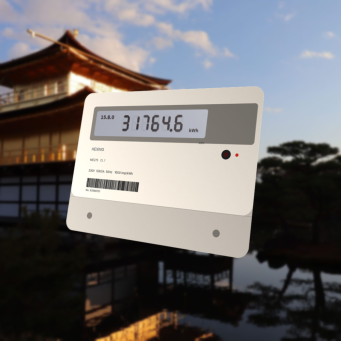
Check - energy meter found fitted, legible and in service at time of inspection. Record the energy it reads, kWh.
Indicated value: 31764.6 kWh
